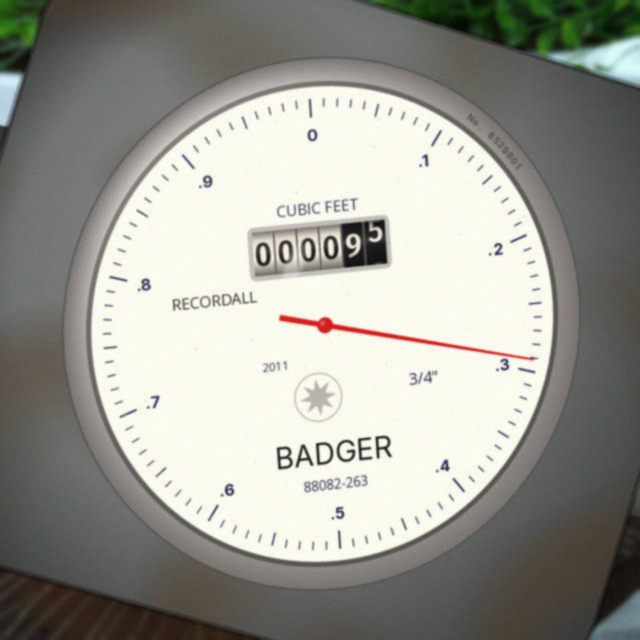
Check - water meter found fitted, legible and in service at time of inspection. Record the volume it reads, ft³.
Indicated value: 95.29 ft³
